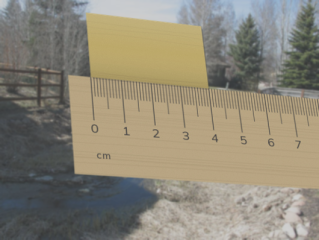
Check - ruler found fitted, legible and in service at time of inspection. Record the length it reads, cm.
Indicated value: 4 cm
